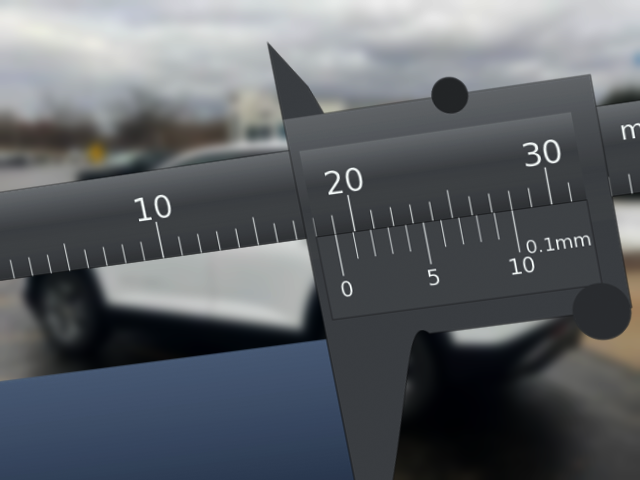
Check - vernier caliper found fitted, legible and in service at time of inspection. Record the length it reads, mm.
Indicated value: 19.0 mm
